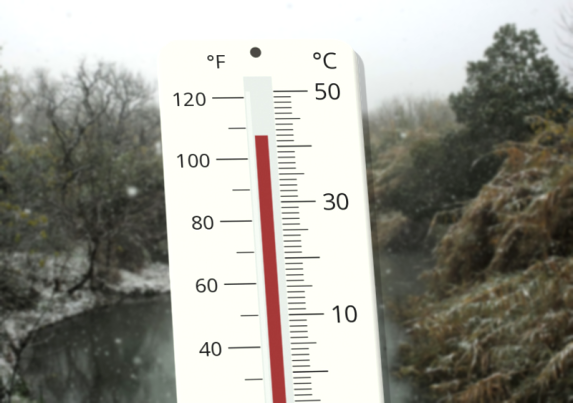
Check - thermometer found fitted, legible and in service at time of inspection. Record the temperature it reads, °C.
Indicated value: 42 °C
